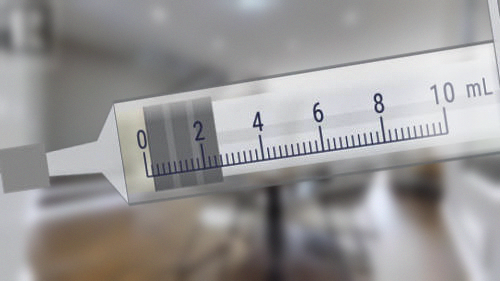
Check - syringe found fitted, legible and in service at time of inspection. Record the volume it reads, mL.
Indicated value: 0.2 mL
